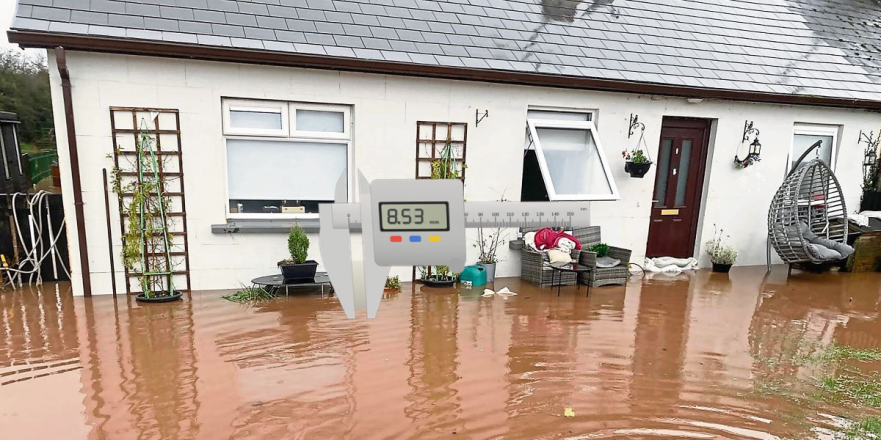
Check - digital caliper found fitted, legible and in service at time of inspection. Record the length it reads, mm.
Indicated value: 8.53 mm
